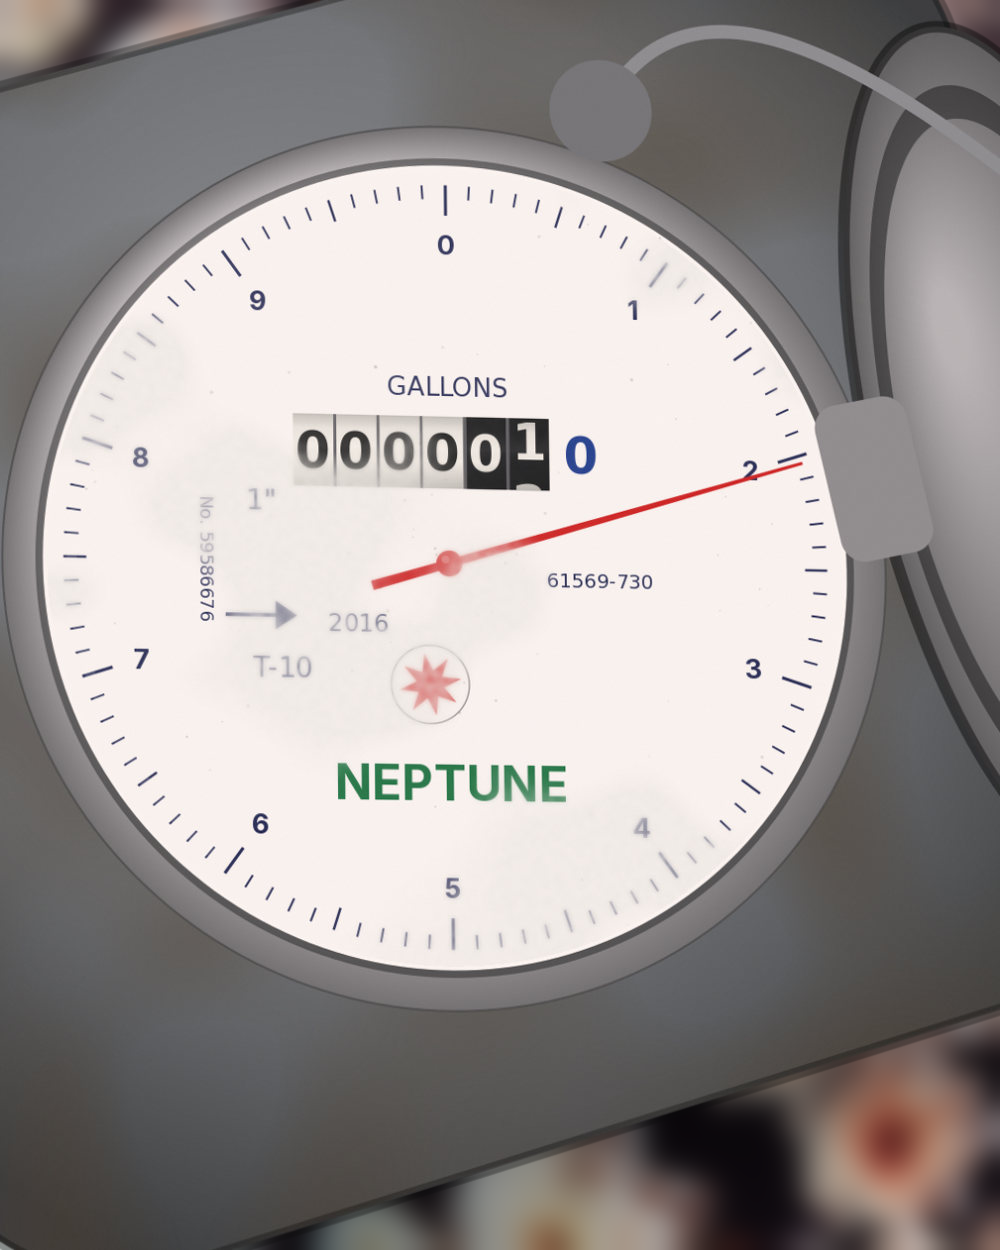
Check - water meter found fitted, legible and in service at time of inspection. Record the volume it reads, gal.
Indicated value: 12.0 gal
